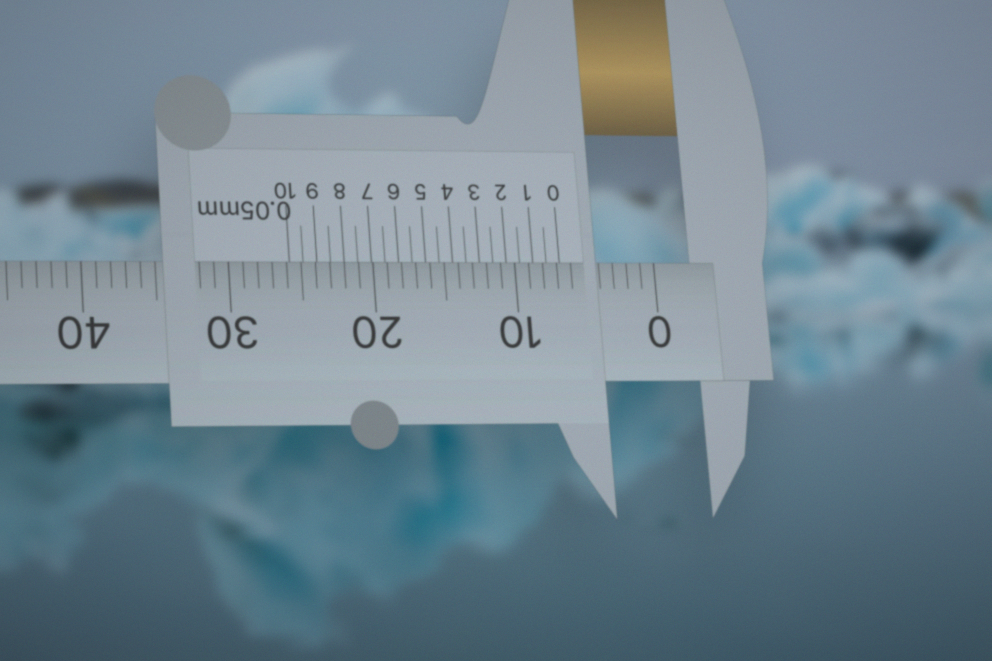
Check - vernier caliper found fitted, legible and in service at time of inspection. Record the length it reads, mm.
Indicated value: 6.8 mm
